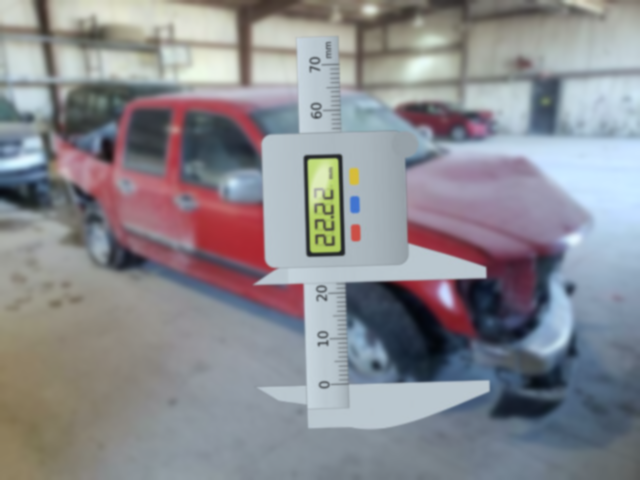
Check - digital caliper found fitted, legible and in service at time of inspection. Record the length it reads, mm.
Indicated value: 22.22 mm
